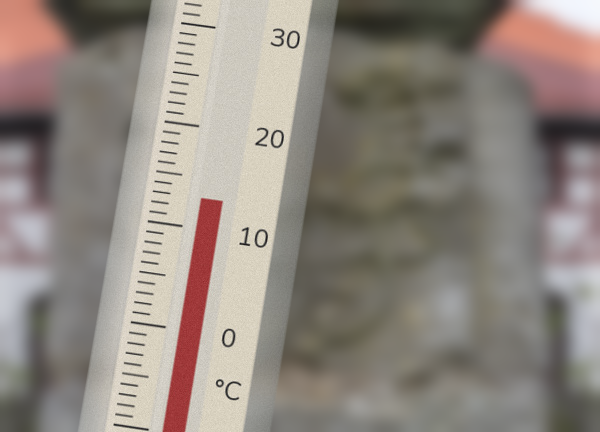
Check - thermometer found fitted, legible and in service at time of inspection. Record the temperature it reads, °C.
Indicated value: 13 °C
